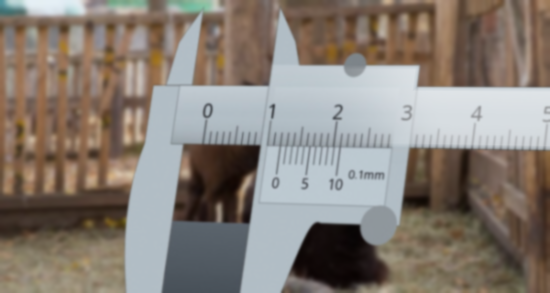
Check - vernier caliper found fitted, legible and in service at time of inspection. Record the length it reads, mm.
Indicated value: 12.0 mm
